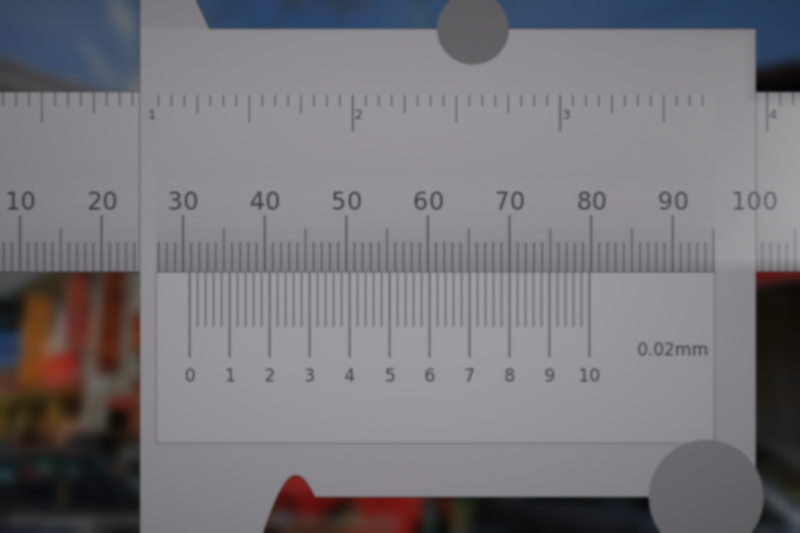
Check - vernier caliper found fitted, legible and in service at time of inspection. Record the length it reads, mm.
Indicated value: 30.8 mm
